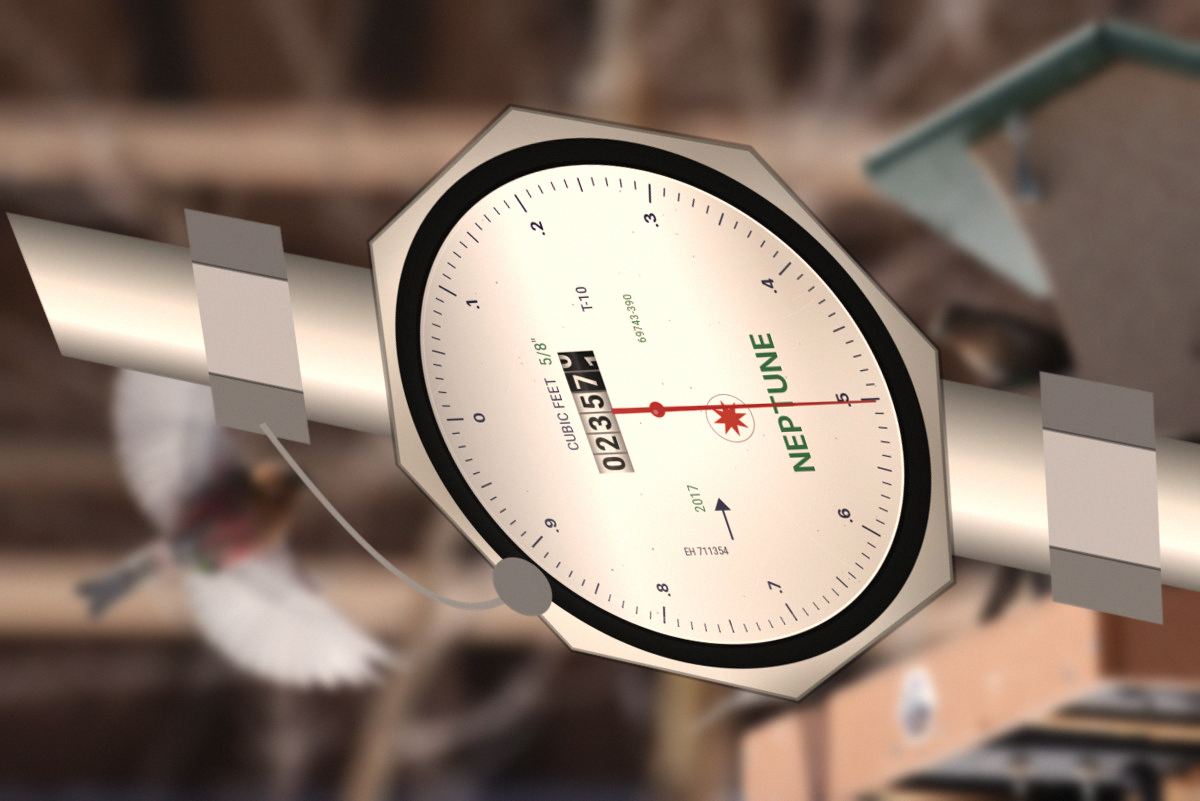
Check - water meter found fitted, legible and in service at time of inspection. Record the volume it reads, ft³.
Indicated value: 23570.50 ft³
